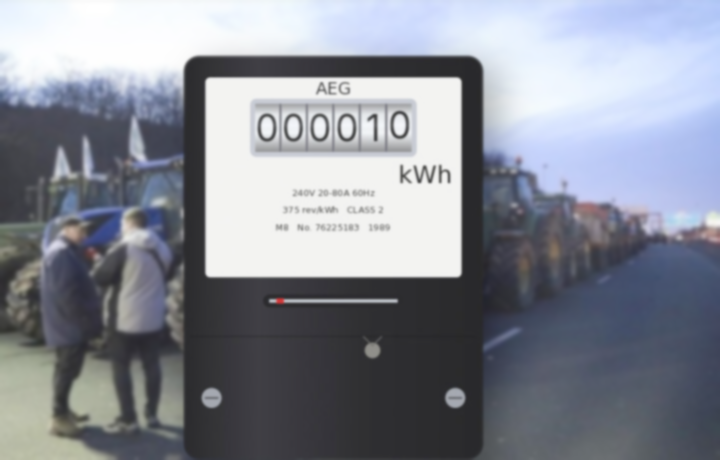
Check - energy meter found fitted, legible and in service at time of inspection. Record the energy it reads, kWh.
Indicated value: 10 kWh
